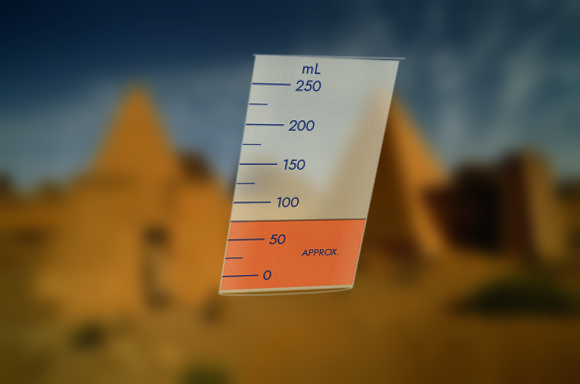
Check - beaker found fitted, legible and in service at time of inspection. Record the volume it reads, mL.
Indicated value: 75 mL
